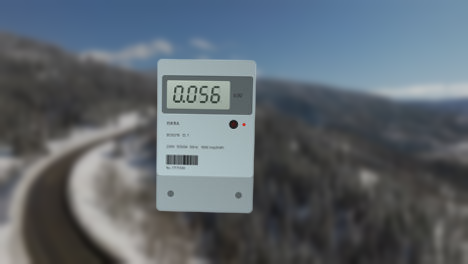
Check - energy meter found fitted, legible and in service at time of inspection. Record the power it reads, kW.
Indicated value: 0.056 kW
